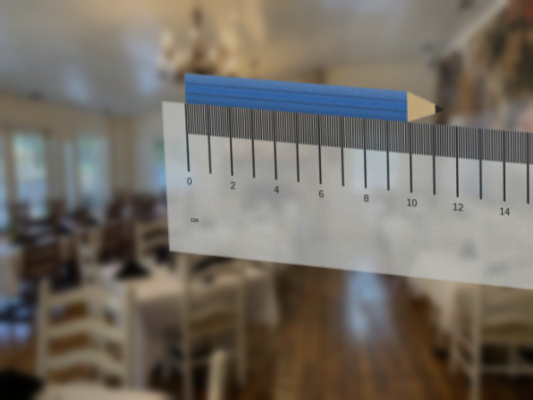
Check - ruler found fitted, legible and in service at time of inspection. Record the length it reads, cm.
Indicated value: 11.5 cm
